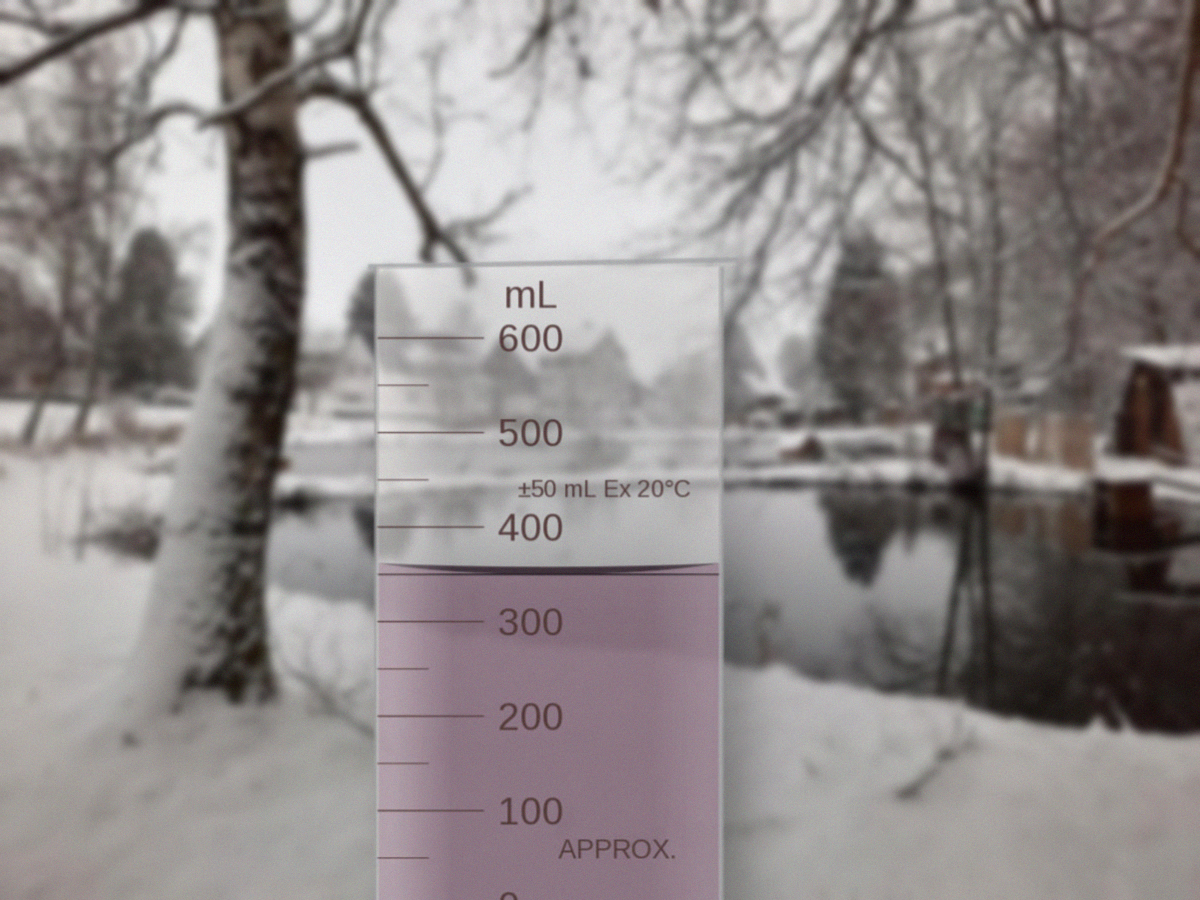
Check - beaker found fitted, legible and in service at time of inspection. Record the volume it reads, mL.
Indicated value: 350 mL
